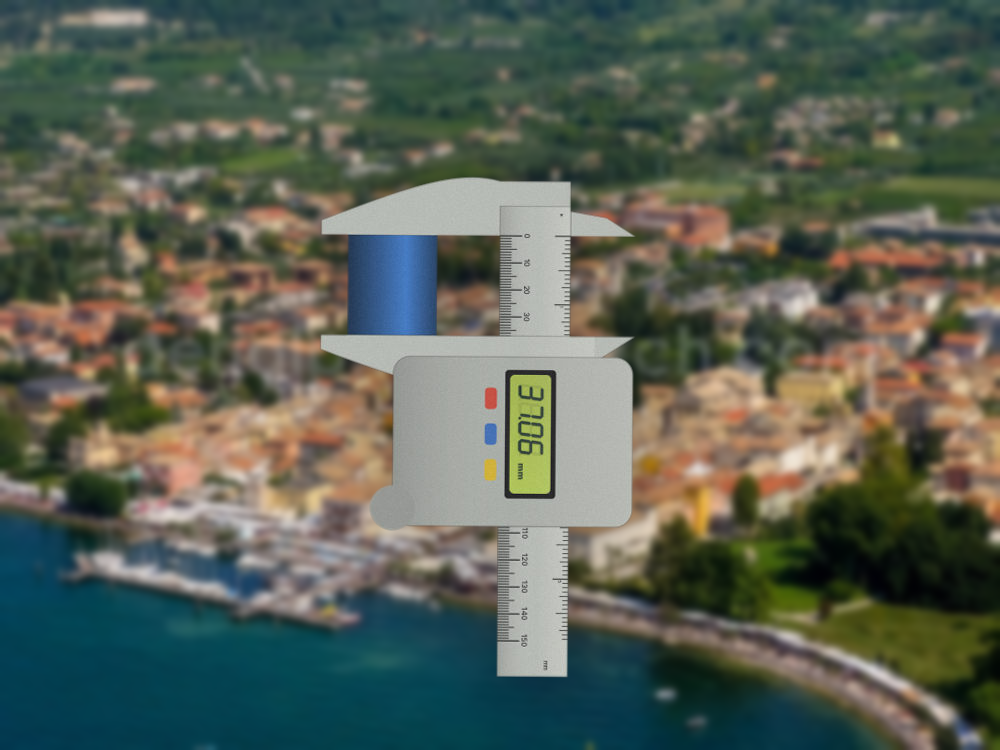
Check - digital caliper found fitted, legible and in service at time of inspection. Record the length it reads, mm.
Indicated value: 37.06 mm
